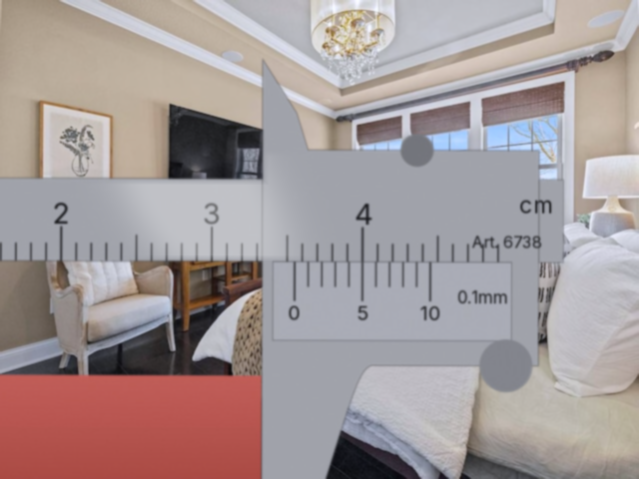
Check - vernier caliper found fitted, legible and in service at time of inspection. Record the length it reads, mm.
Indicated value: 35.5 mm
